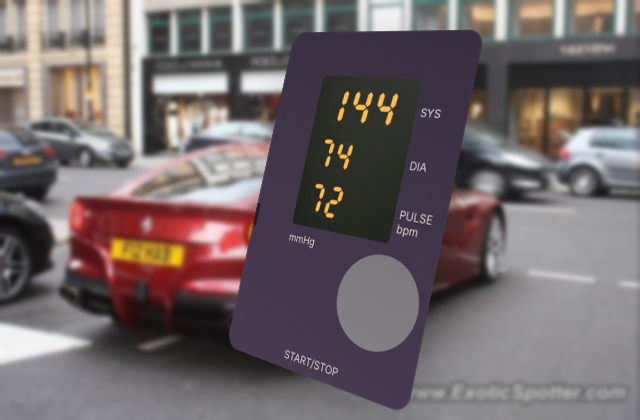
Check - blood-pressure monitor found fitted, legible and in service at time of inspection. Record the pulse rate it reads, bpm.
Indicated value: 72 bpm
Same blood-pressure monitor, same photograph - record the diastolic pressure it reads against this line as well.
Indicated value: 74 mmHg
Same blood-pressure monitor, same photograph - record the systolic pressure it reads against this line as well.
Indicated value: 144 mmHg
